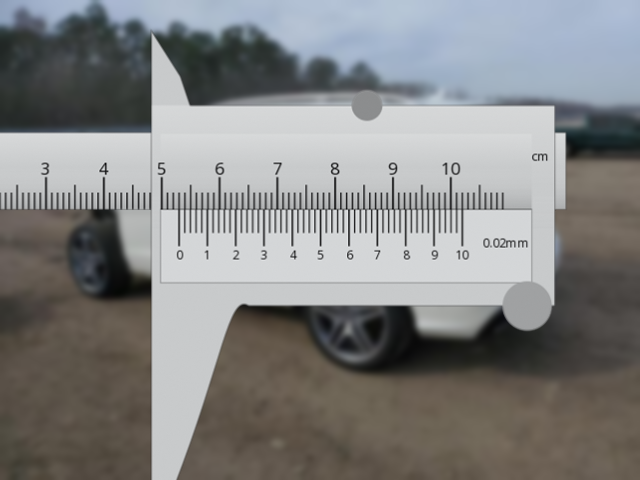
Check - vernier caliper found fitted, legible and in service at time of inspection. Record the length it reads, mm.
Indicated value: 53.0 mm
